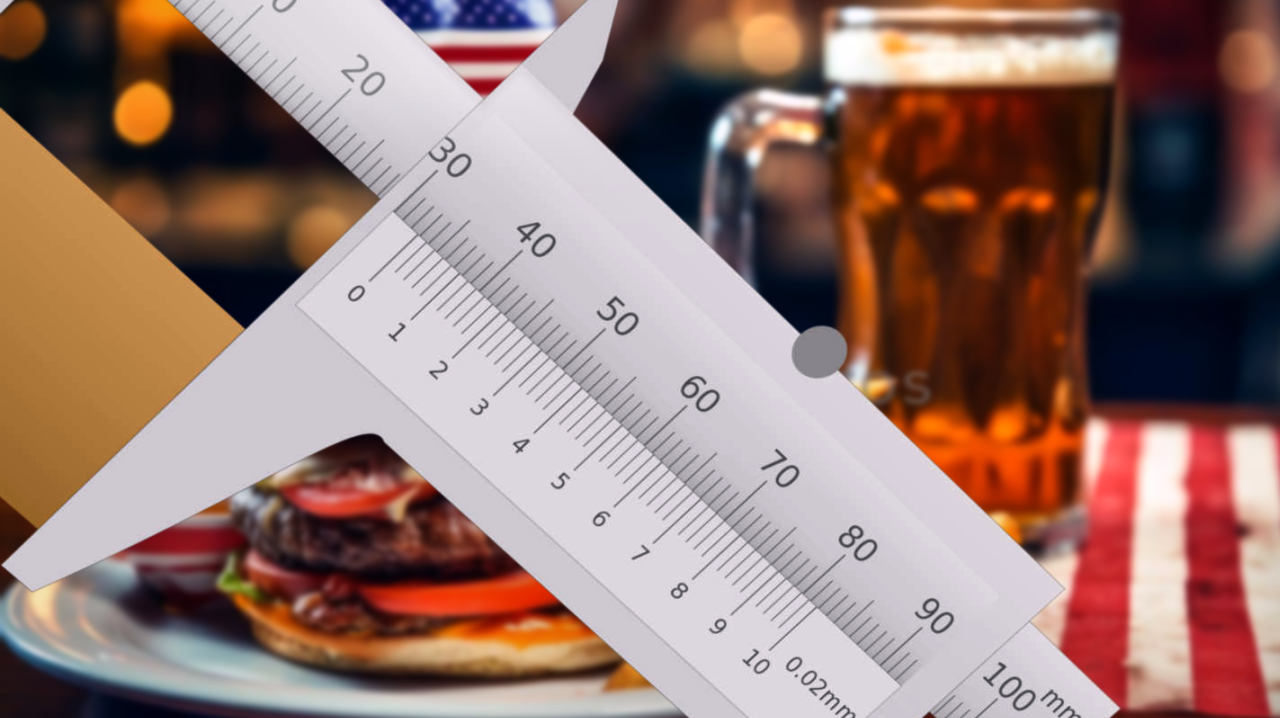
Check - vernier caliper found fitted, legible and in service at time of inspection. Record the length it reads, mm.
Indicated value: 32.8 mm
